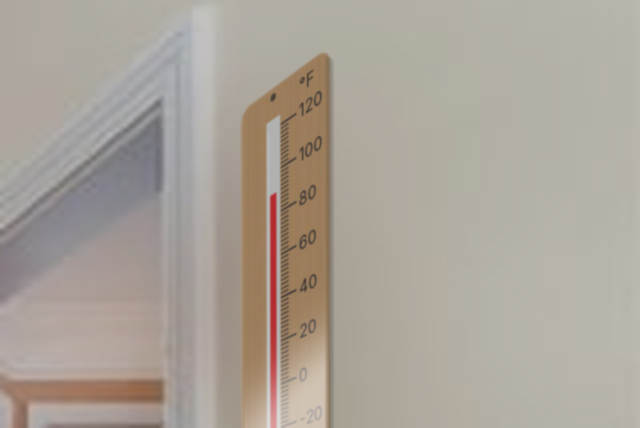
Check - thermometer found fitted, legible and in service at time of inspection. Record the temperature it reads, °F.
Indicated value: 90 °F
